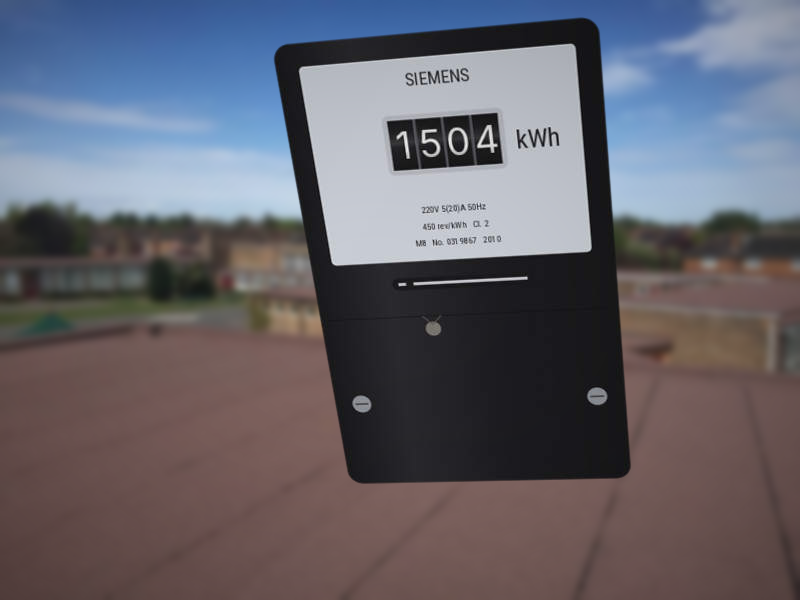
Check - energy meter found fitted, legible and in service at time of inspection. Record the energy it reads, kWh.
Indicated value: 1504 kWh
